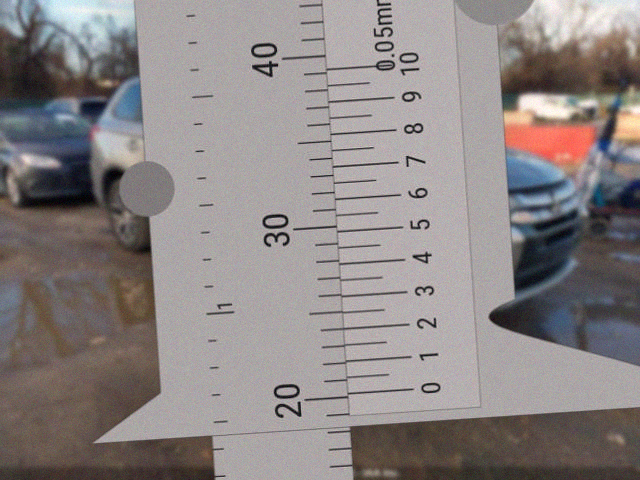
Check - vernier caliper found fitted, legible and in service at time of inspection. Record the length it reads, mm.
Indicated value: 20.2 mm
